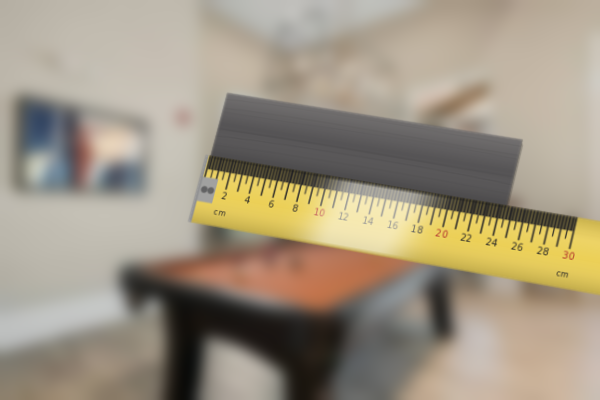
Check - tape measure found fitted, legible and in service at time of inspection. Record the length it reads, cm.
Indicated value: 24.5 cm
